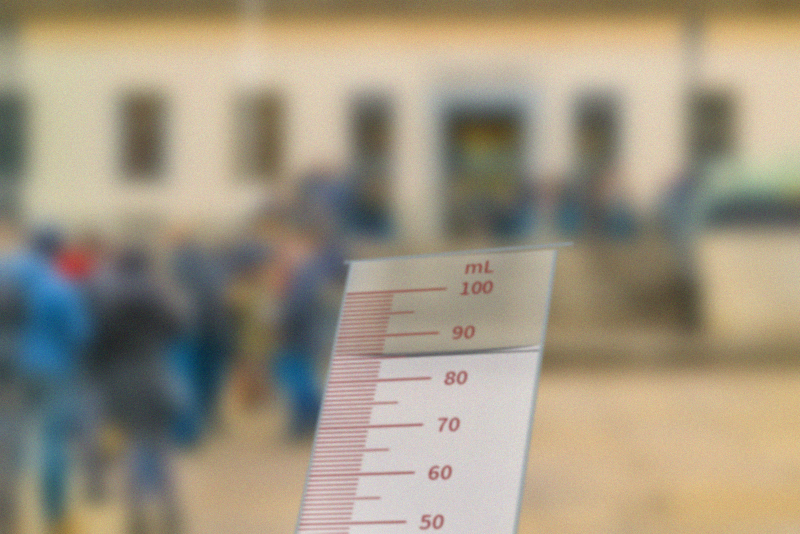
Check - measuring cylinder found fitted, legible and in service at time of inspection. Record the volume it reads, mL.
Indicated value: 85 mL
